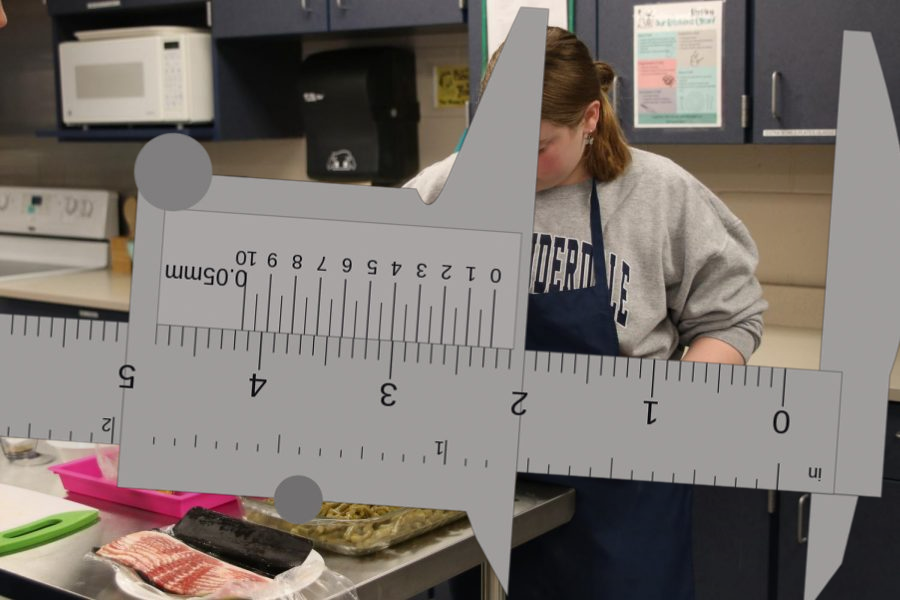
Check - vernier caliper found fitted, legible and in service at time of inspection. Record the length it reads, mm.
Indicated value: 22.5 mm
